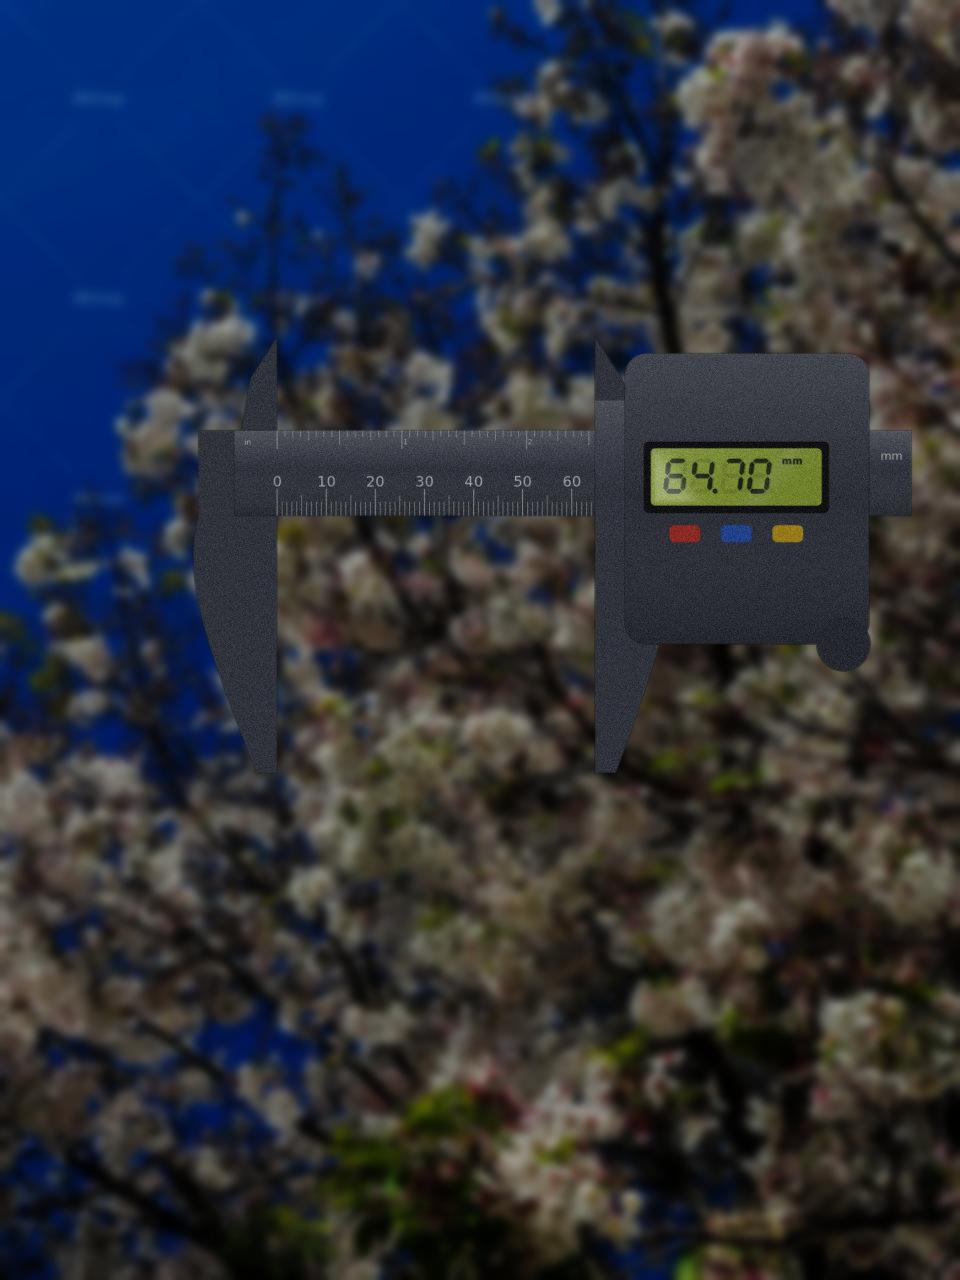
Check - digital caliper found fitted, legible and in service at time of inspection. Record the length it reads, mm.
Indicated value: 64.70 mm
